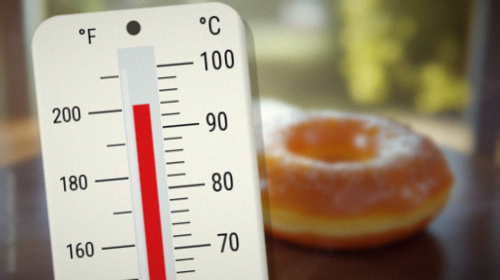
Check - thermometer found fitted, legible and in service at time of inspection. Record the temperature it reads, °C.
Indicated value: 94 °C
